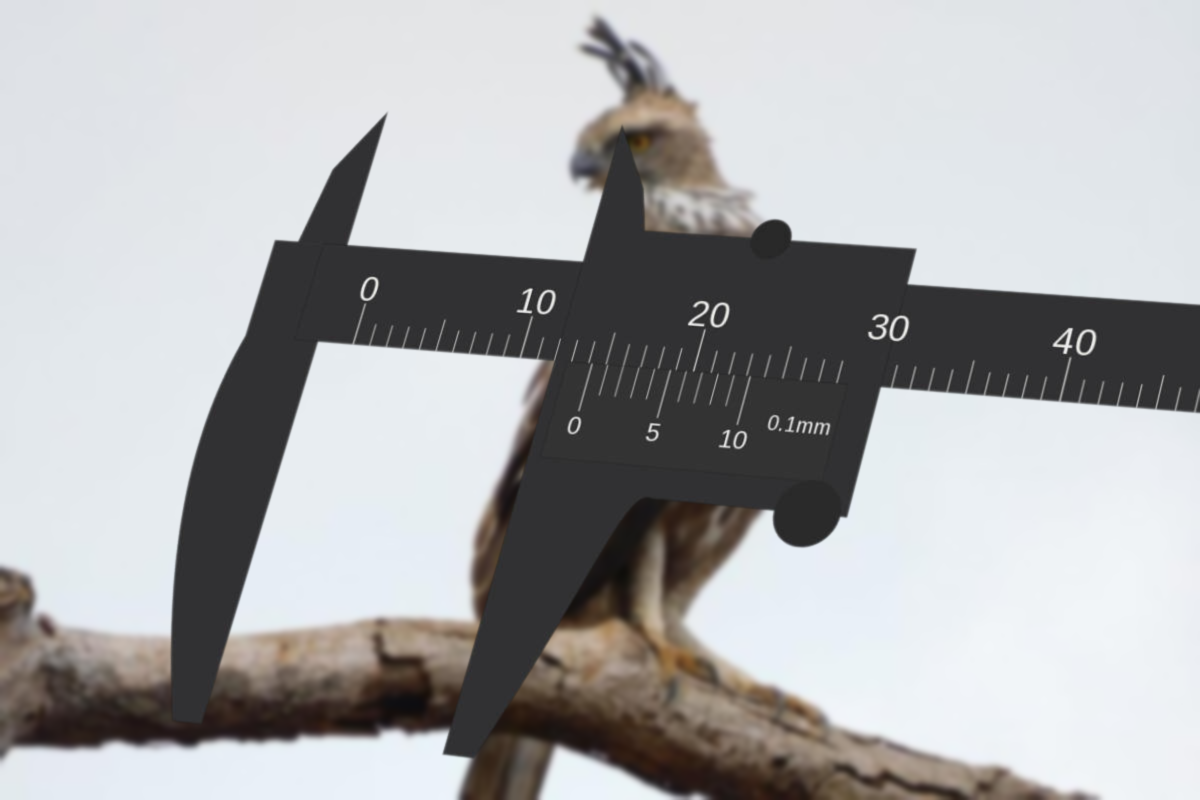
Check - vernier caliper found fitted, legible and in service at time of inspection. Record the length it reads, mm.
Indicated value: 14.2 mm
